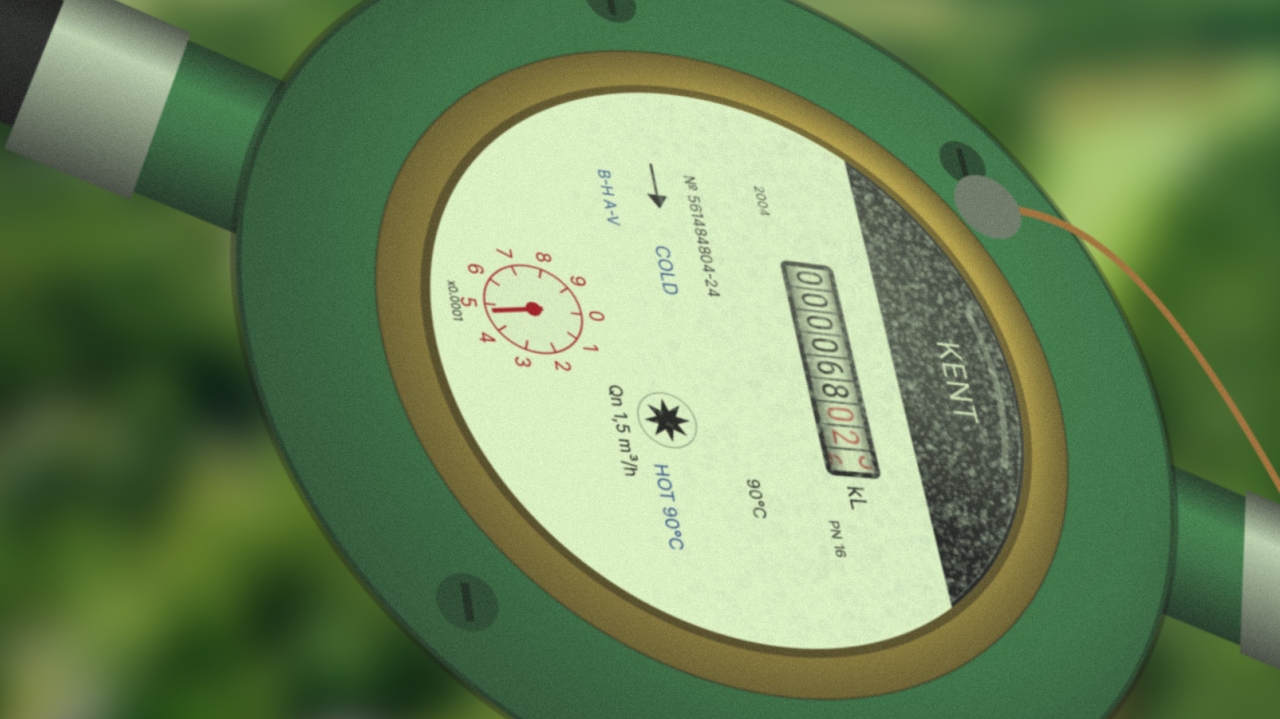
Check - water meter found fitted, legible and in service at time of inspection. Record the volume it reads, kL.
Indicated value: 68.0254 kL
